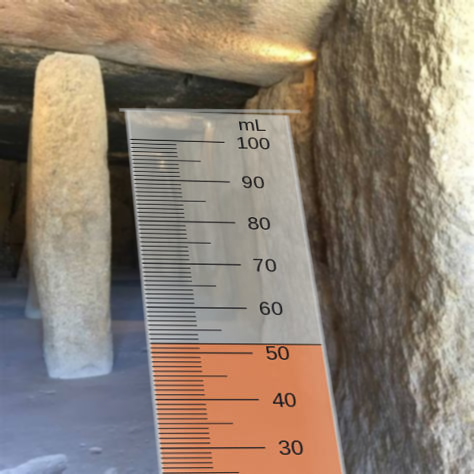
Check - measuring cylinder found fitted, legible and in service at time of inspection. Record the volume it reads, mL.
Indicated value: 52 mL
